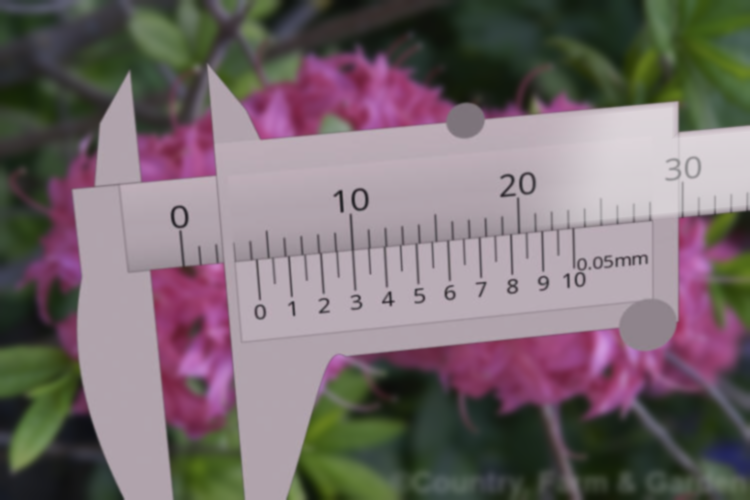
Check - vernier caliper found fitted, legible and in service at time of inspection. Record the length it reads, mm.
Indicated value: 4.3 mm
